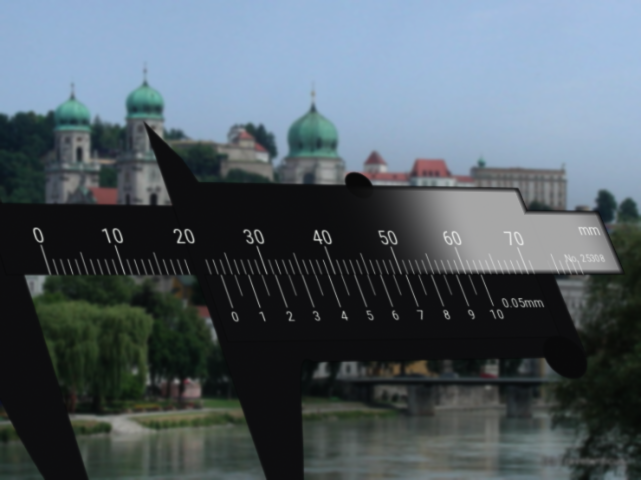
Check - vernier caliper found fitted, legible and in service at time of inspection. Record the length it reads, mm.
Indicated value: 23.4 mm
